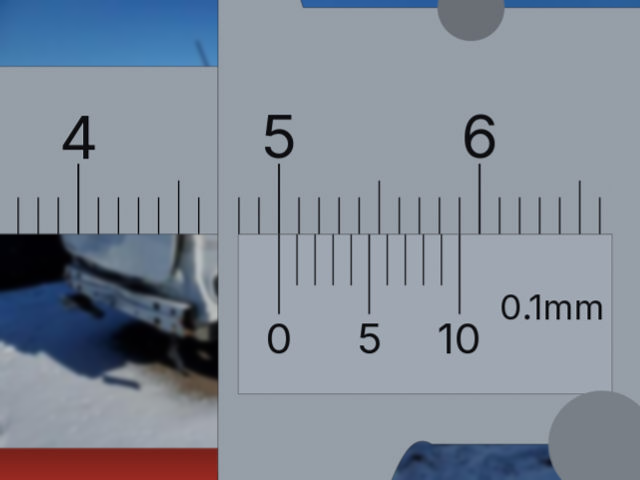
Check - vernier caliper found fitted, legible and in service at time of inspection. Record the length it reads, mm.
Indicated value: 50.0 mm
